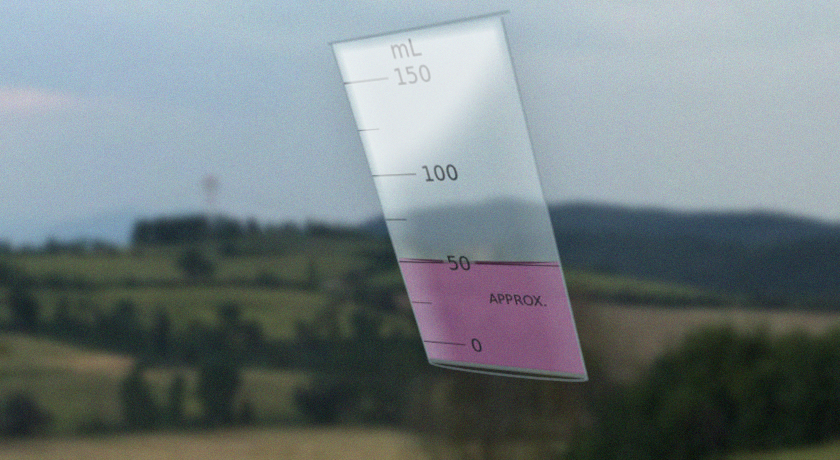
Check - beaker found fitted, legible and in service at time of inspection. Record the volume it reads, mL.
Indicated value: 50 mL
